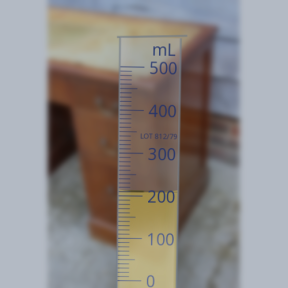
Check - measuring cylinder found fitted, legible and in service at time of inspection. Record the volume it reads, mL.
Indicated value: 210 mL
